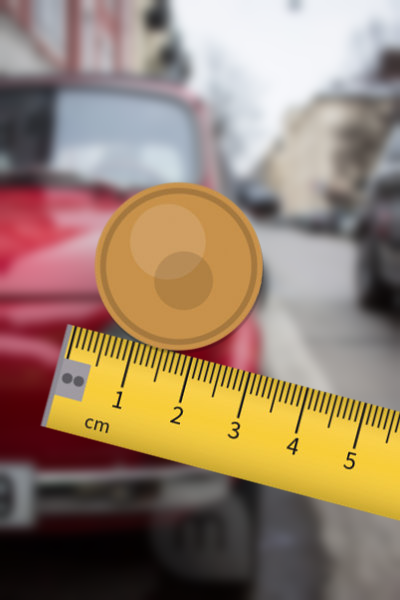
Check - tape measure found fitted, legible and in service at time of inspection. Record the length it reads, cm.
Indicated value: 2.8 cm
